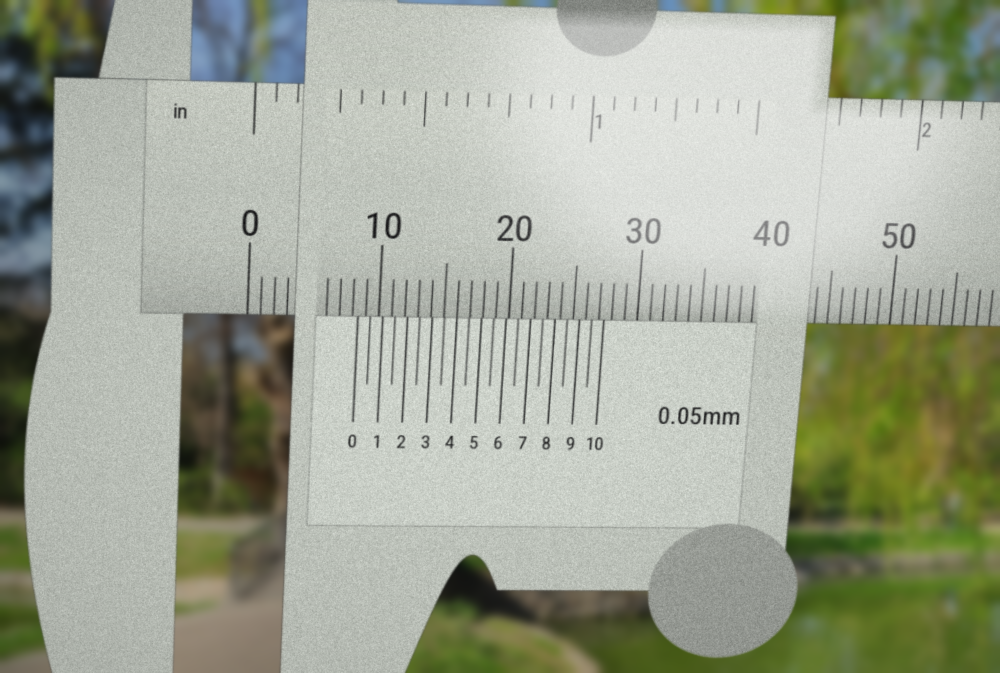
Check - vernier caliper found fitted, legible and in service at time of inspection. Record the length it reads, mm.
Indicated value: 8.4 mm
